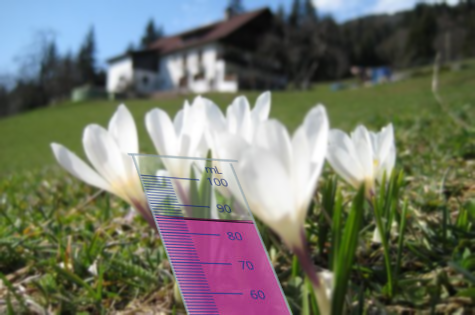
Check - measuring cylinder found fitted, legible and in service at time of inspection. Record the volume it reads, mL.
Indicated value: 85 mL
